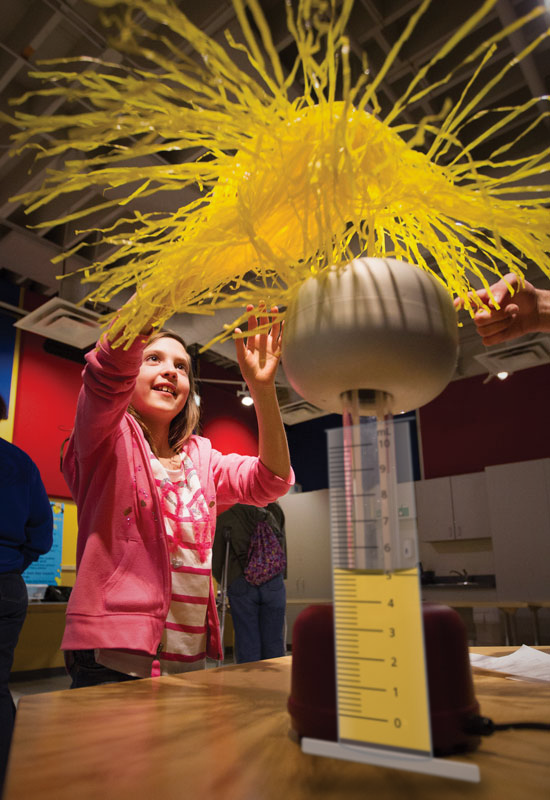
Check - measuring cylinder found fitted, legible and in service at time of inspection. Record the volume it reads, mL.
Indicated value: 5 mL
